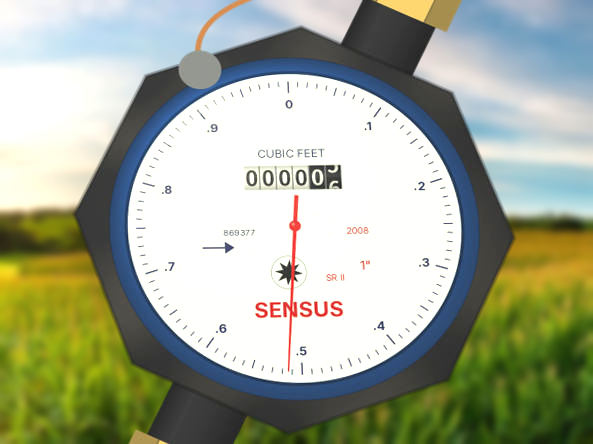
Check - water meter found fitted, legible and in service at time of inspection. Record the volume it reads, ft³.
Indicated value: 5.51 ft³
